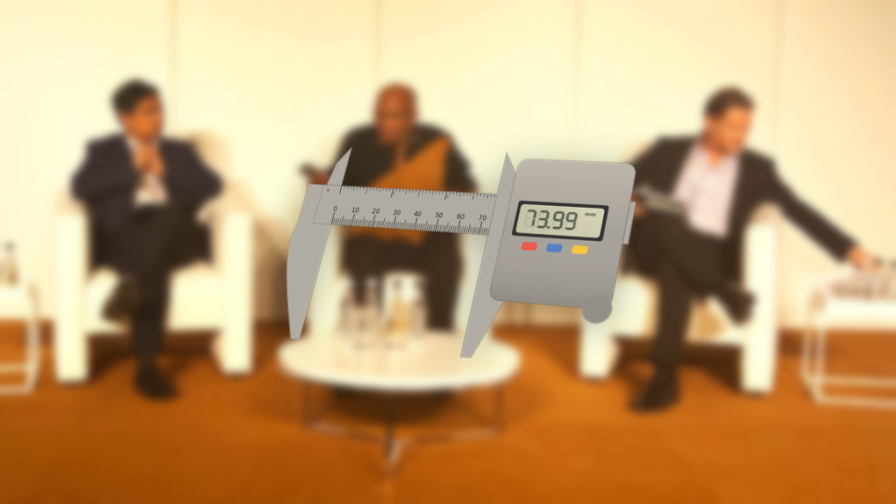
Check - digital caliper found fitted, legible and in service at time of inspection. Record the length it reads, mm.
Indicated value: 73.99 mm
